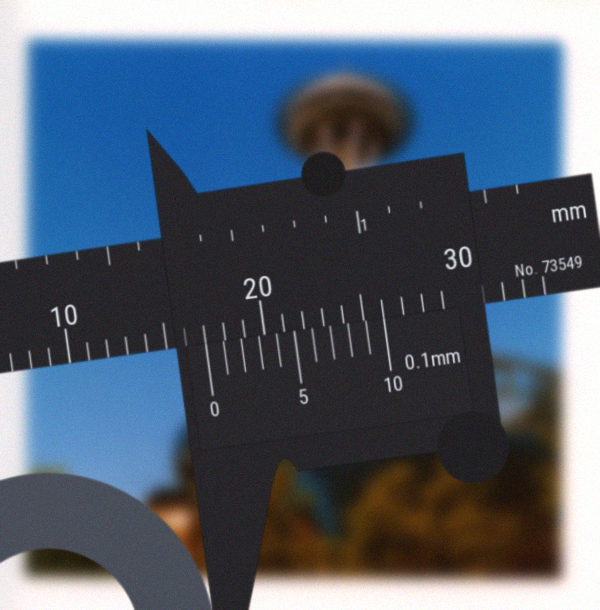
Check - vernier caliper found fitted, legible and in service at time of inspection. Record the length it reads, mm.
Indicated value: 17.0 mm
